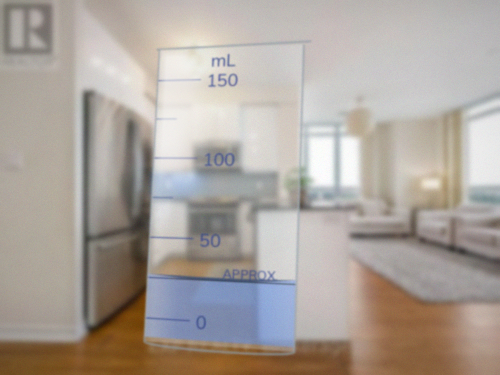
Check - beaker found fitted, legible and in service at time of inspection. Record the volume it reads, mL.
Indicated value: 25 mL
